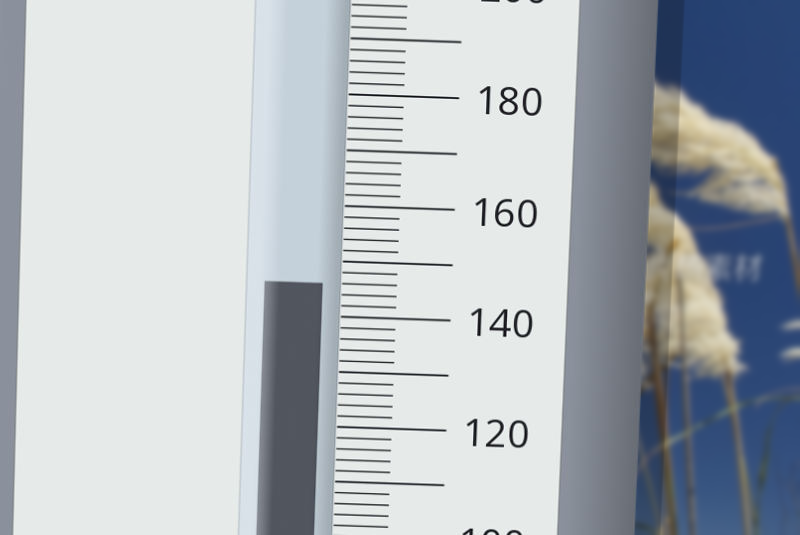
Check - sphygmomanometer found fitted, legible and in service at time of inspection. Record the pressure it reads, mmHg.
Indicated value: 146 mmHg
